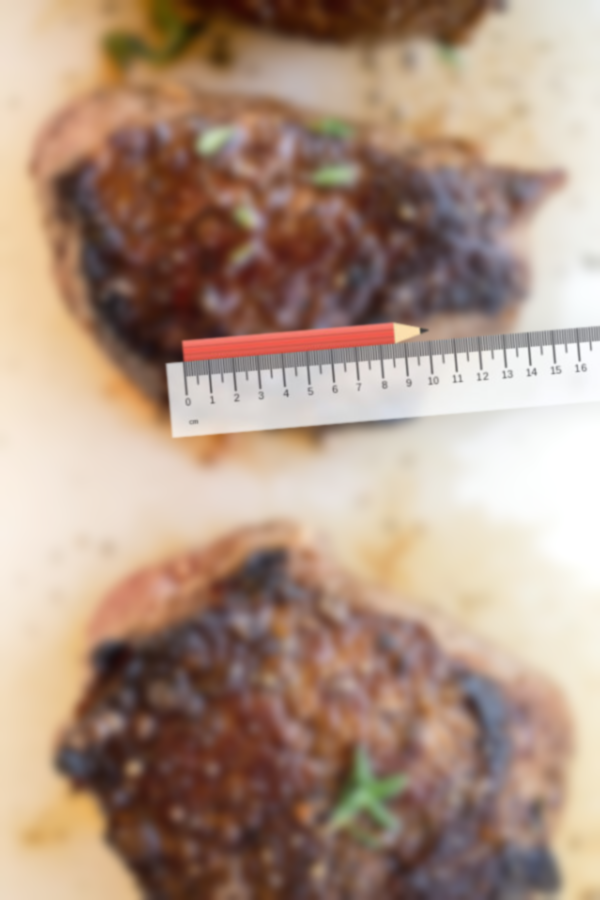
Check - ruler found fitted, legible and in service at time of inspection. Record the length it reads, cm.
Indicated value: 10 cm
